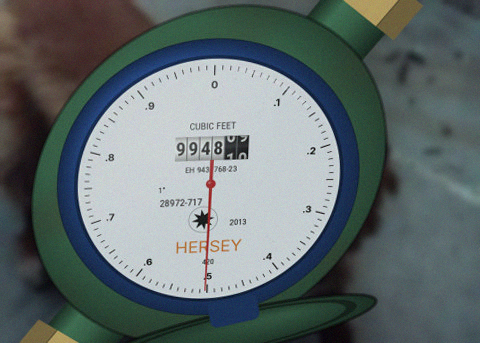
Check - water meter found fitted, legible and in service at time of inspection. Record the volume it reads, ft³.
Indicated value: 994809.50 ft³
